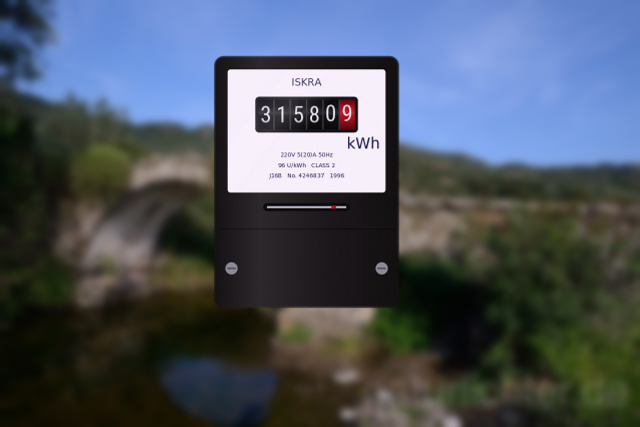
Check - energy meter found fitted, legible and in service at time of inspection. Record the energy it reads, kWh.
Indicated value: 31580.9 kWh
